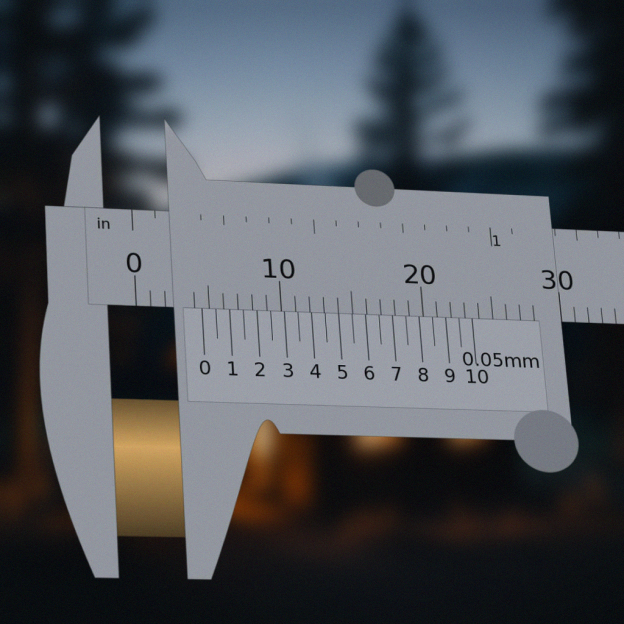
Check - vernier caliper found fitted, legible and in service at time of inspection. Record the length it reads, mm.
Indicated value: 4.5 mm
